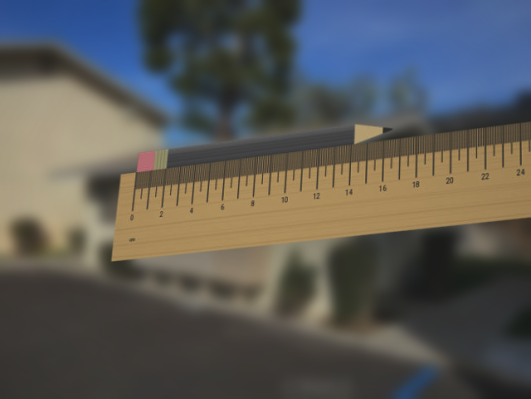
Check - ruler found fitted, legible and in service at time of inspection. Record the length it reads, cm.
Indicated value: 16.5 cm
